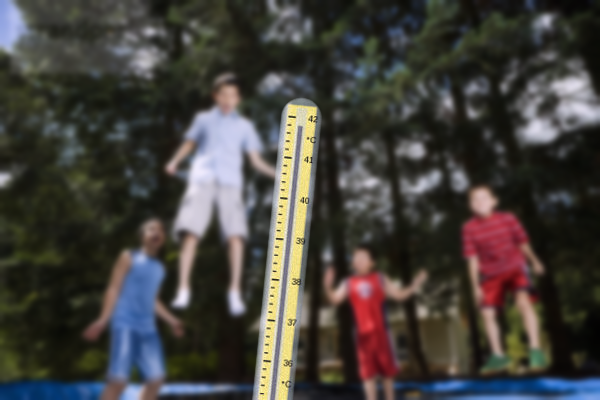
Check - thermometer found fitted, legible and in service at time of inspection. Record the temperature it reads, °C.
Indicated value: 41.8 °C
